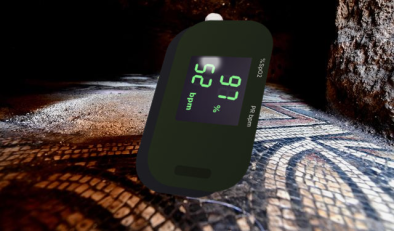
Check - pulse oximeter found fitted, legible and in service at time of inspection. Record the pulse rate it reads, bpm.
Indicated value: 52 bpm
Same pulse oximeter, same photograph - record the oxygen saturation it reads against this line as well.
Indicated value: 97 %
